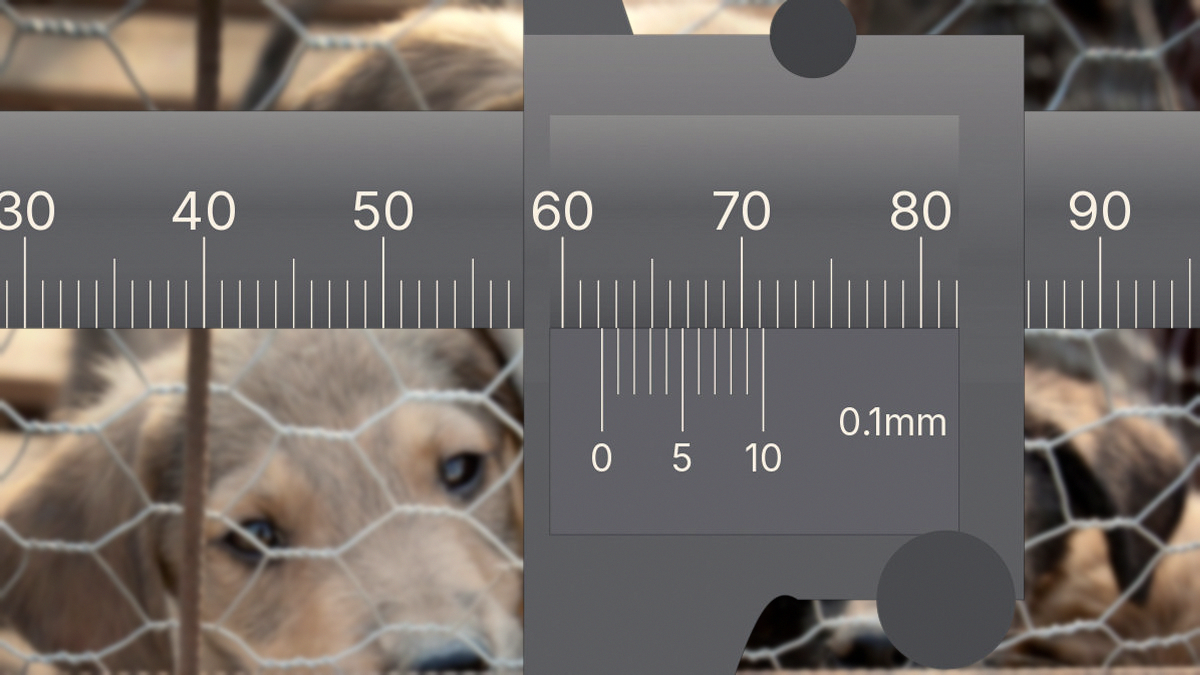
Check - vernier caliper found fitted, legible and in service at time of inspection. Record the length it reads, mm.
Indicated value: 62.2 mm
